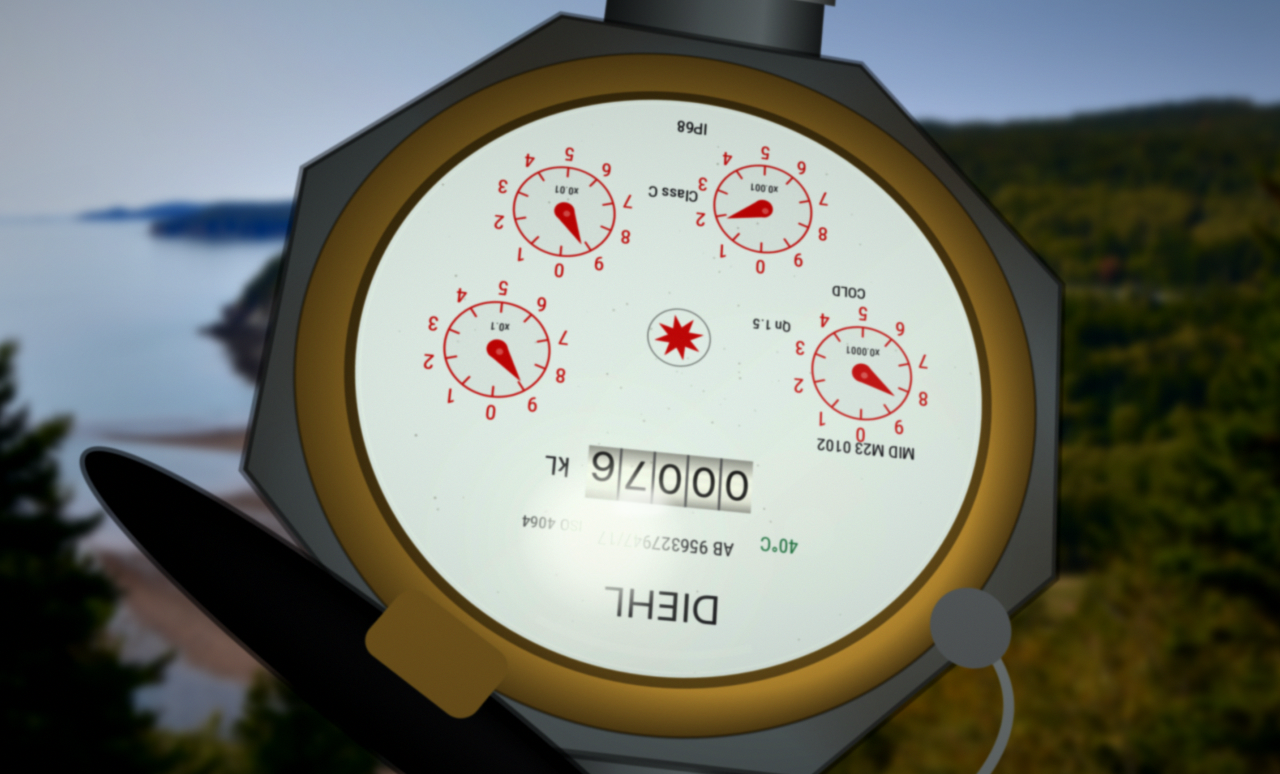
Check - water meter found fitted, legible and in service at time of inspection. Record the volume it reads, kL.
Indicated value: 75.8918 kL
